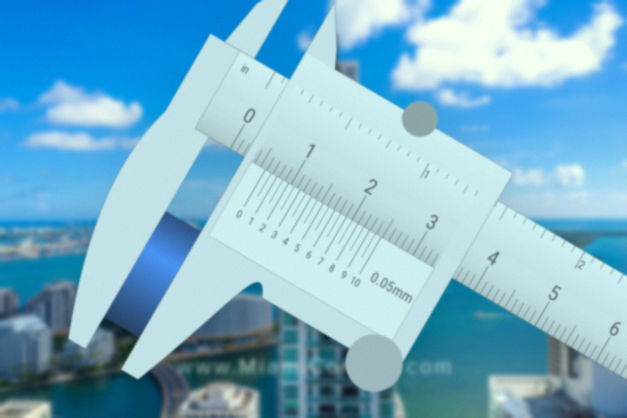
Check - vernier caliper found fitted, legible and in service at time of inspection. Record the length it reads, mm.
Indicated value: 5.8 mm
